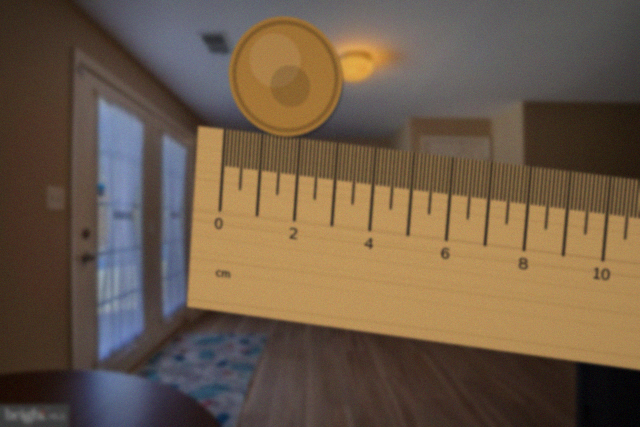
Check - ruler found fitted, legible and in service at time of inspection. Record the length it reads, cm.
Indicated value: 3 cm
